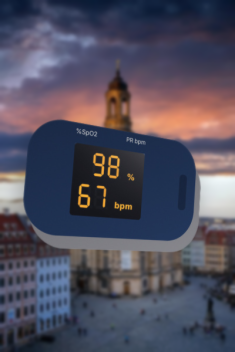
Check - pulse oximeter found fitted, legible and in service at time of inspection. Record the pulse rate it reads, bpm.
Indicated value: 67 bpm
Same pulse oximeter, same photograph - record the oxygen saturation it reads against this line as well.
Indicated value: 98 %
